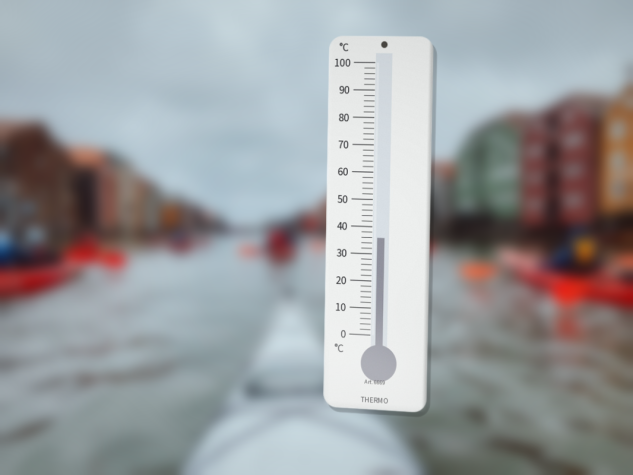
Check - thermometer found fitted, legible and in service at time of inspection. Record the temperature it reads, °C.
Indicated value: 36 °C
